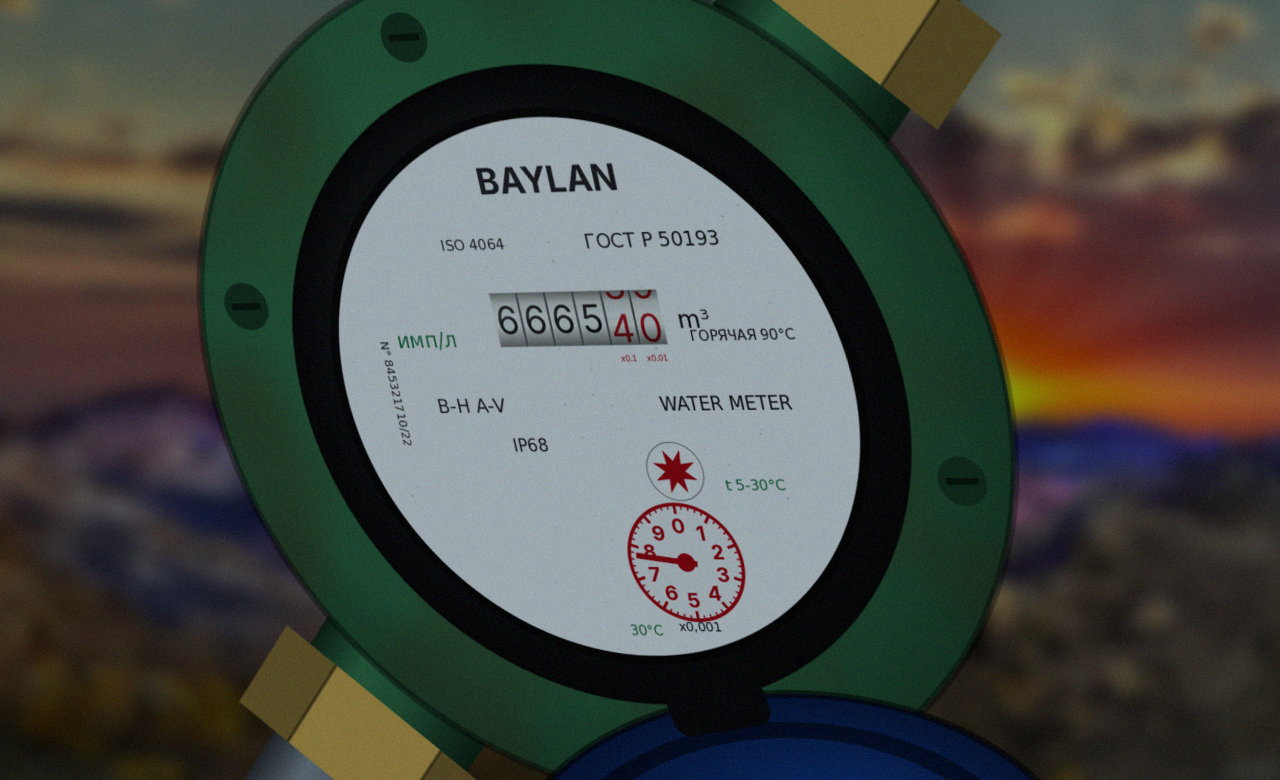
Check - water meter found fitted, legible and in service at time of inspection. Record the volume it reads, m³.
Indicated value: 6665.397 m³
